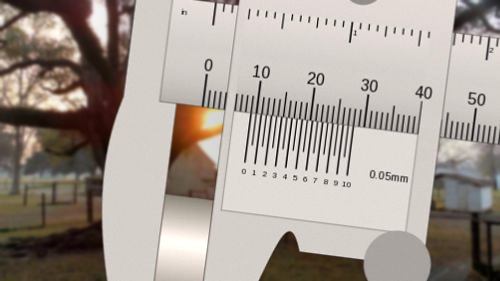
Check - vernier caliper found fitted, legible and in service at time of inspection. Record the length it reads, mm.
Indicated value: 9.0 mm
